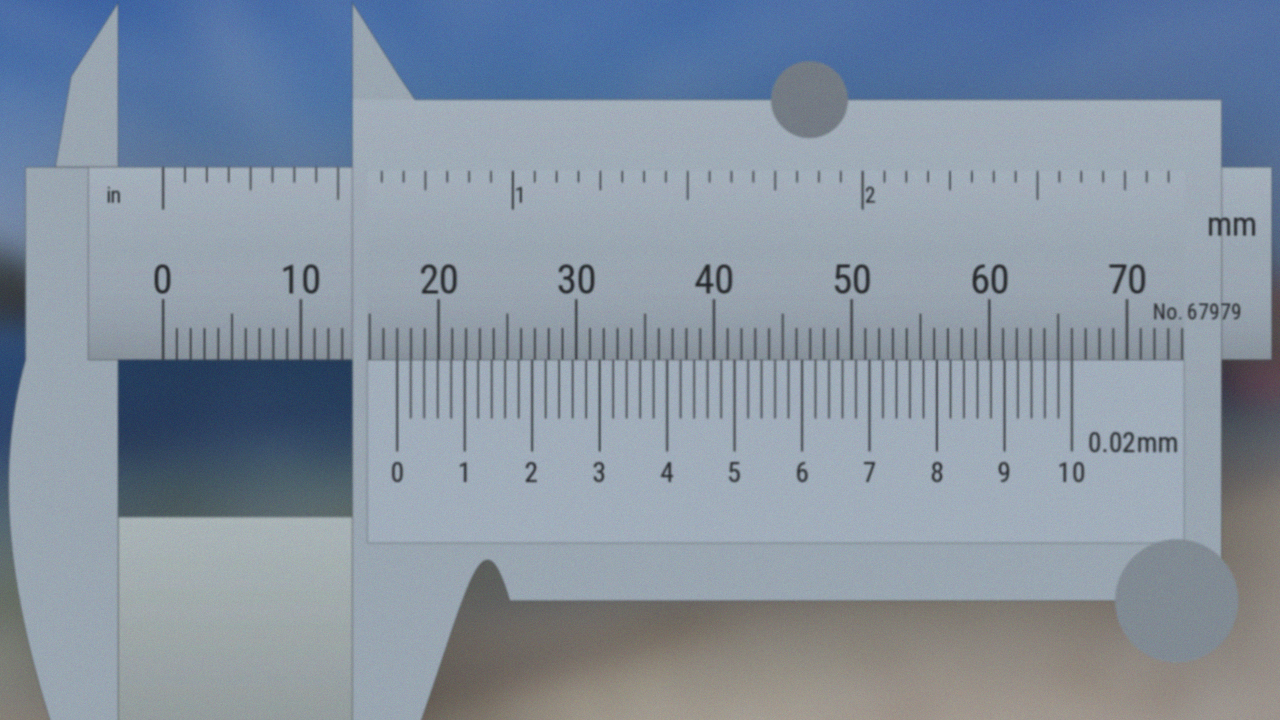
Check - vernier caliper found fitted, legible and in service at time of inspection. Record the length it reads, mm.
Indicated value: 17.0 mm
